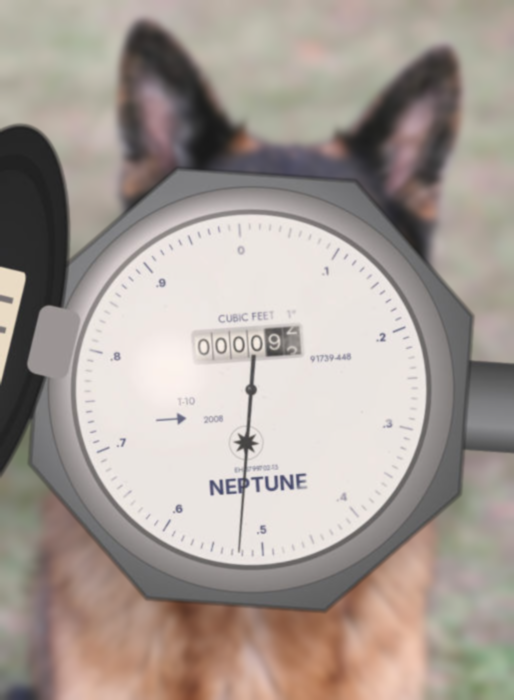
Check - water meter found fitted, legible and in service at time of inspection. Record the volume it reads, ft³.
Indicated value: 92.52 ft³
